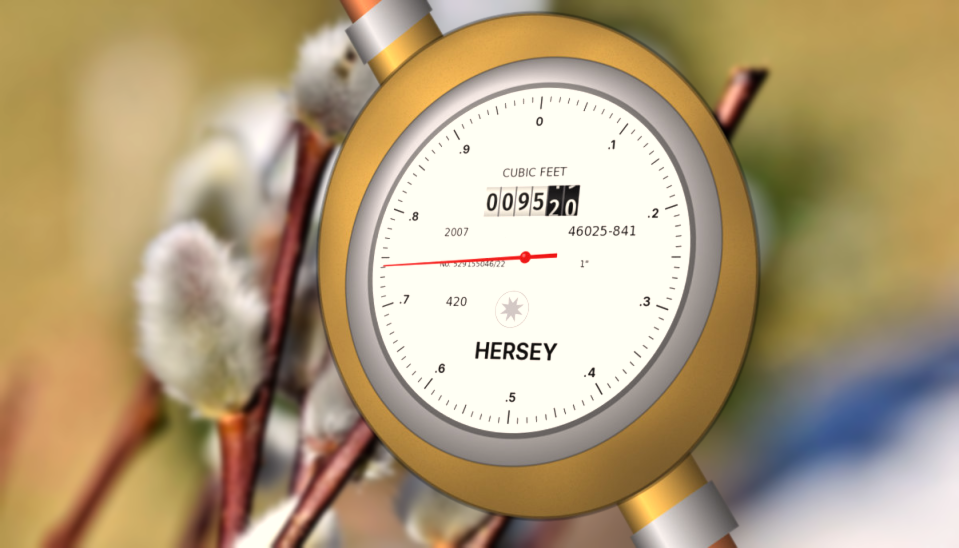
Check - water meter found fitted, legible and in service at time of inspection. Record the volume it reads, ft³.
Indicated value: 9519.74 ft³
